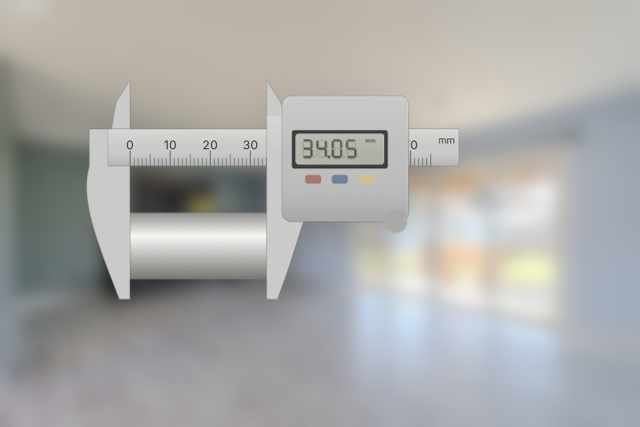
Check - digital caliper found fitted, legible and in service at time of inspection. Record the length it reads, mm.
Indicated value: 34.05 mm
